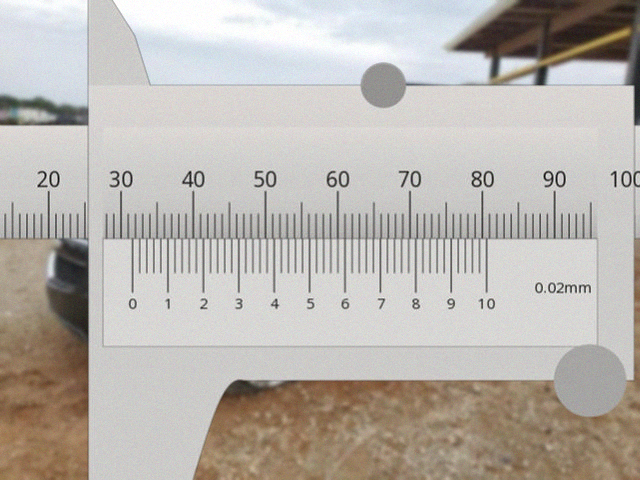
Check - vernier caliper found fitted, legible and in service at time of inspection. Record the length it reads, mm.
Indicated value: 31.6 mm
